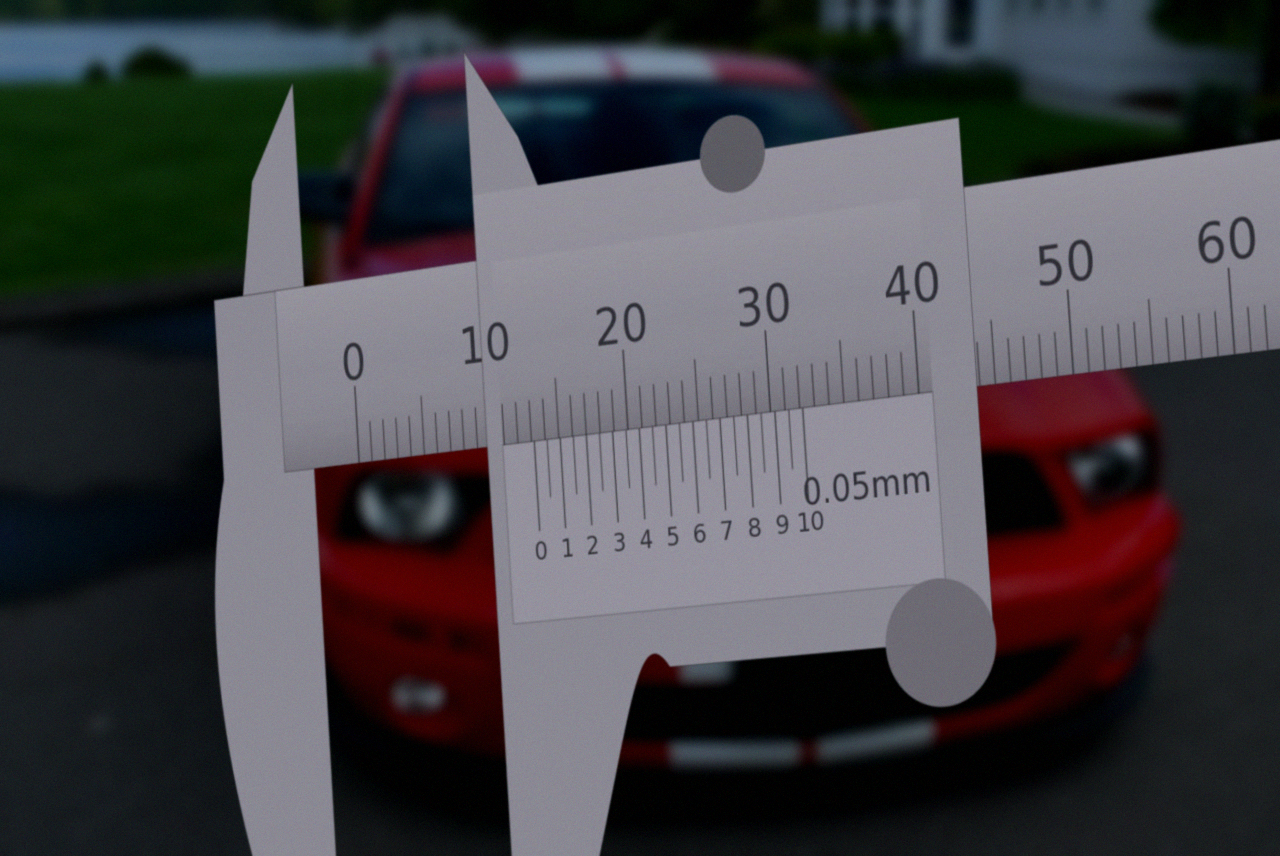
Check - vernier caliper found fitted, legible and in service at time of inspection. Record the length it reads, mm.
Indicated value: 13.2 mm
